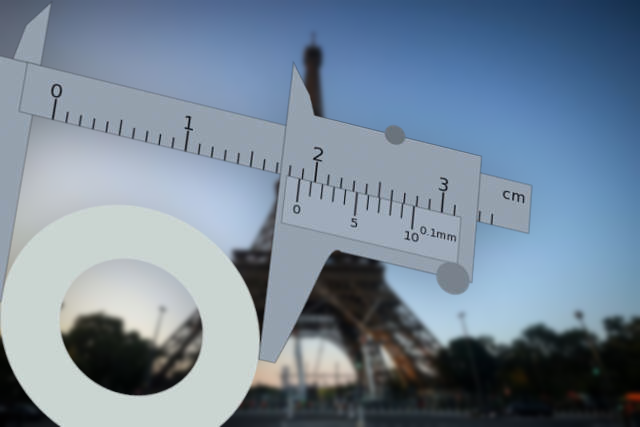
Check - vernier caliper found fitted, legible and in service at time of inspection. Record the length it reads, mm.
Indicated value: 18.8 mm
